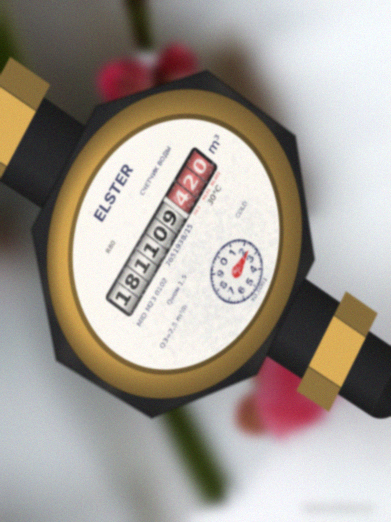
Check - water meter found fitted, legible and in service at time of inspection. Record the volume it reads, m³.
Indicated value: 181109.4202 m³
